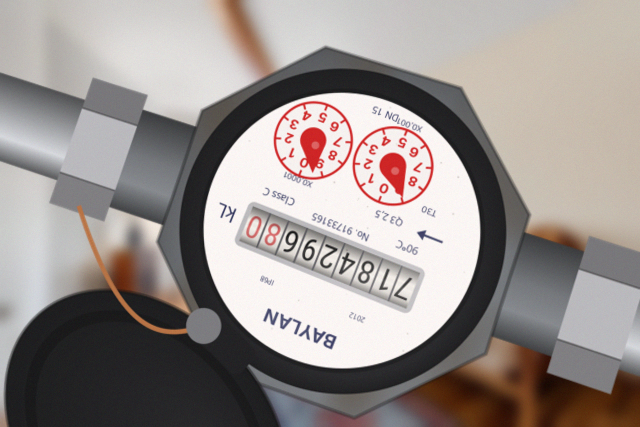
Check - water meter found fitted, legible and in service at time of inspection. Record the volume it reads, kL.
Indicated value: 7184296.8089 kL
